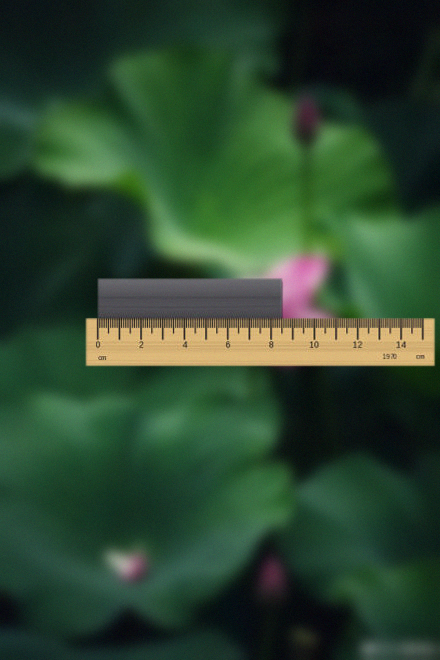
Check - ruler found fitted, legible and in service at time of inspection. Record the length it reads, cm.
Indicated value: 8.5 cm
